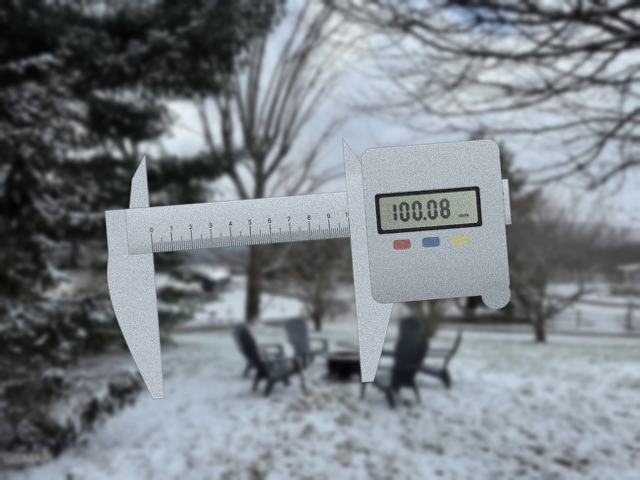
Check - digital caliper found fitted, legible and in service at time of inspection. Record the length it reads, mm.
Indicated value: 100.08 mm
